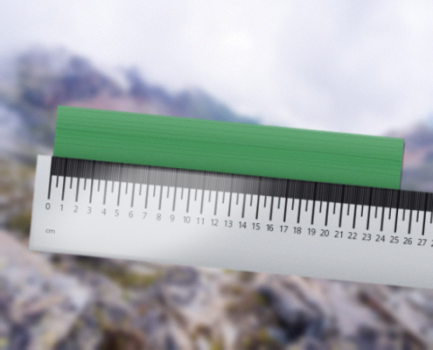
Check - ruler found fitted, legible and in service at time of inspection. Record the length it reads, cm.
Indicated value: 25 cm
